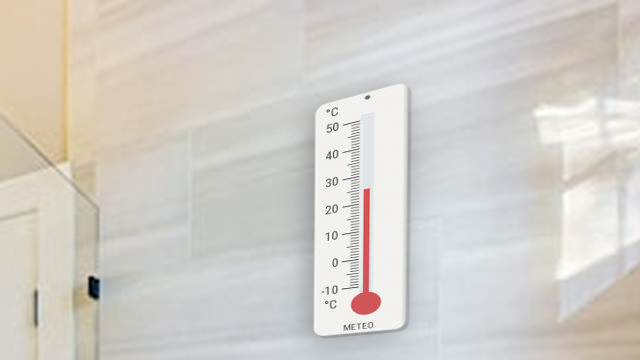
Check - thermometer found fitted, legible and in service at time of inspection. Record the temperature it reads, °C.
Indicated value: 25 °C
